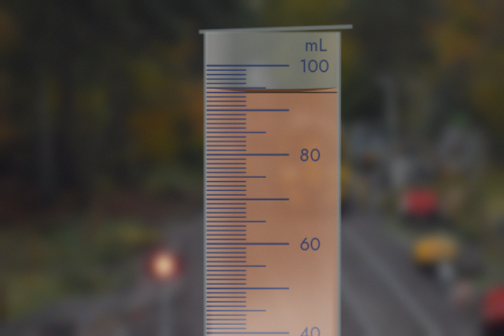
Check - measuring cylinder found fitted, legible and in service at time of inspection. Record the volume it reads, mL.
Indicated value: 94 mL
